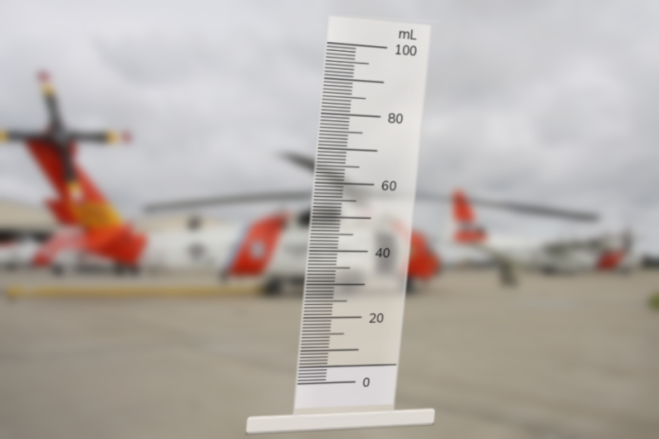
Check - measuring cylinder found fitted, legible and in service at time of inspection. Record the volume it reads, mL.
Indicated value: 5 mL
